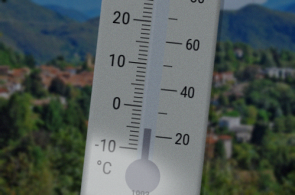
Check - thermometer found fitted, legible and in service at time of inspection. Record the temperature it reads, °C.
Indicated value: -5 °C
